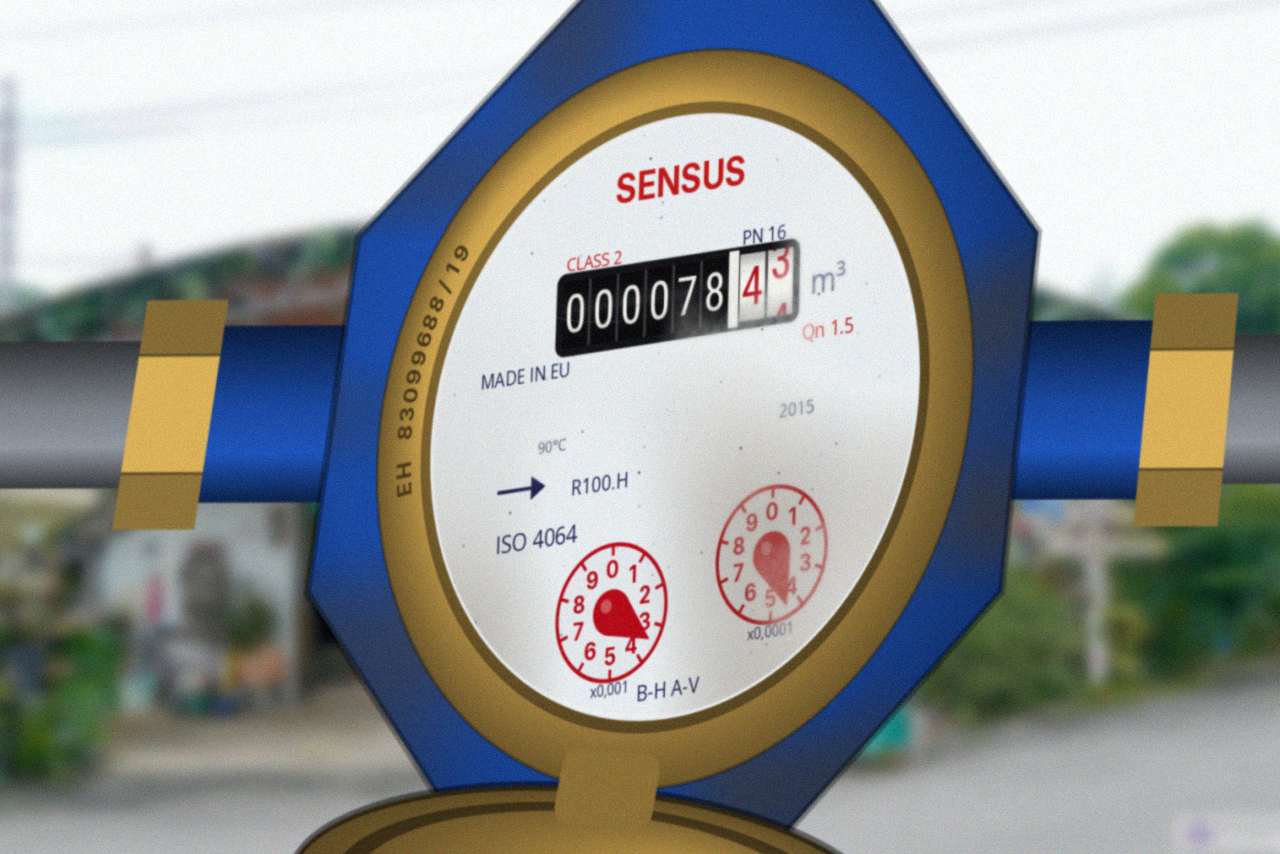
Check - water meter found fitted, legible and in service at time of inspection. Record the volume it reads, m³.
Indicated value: 78.4334 m³
